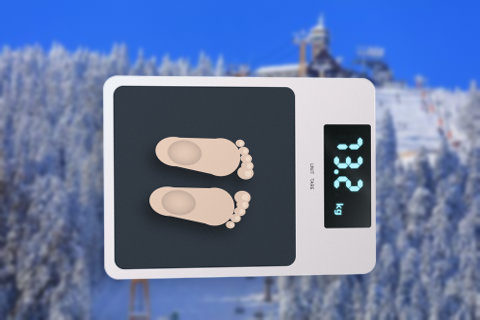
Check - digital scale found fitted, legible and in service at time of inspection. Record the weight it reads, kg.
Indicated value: 73.2 kg
